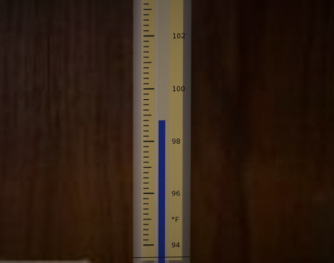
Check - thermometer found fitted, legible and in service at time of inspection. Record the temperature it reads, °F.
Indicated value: 98.8 °F
